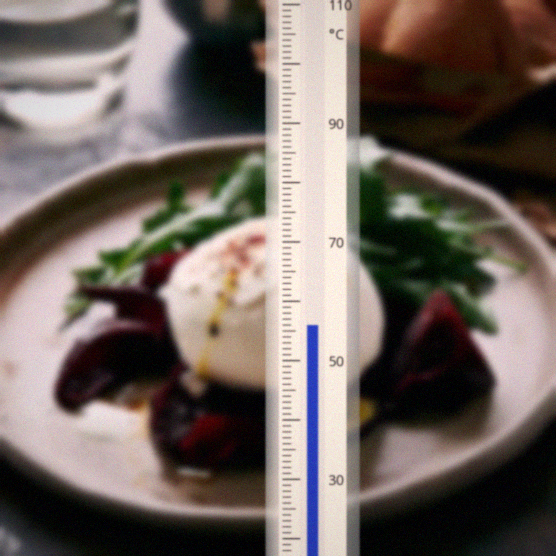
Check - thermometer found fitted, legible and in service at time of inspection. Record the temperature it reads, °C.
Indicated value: 56 °C
